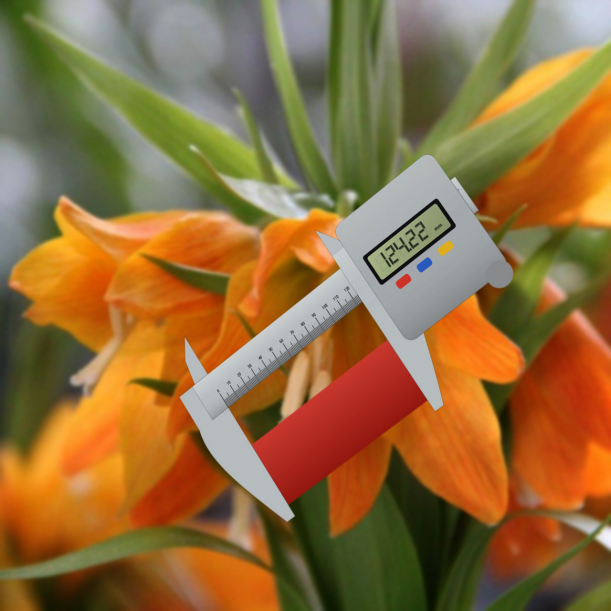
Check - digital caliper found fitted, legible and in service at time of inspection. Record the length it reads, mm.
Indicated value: 124.22 mm
